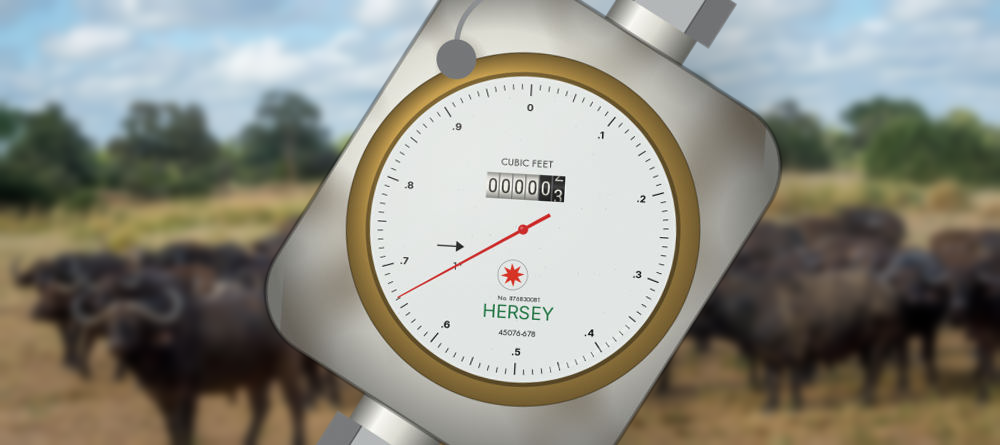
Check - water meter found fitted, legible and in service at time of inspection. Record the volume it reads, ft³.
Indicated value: 2.66 ft³
